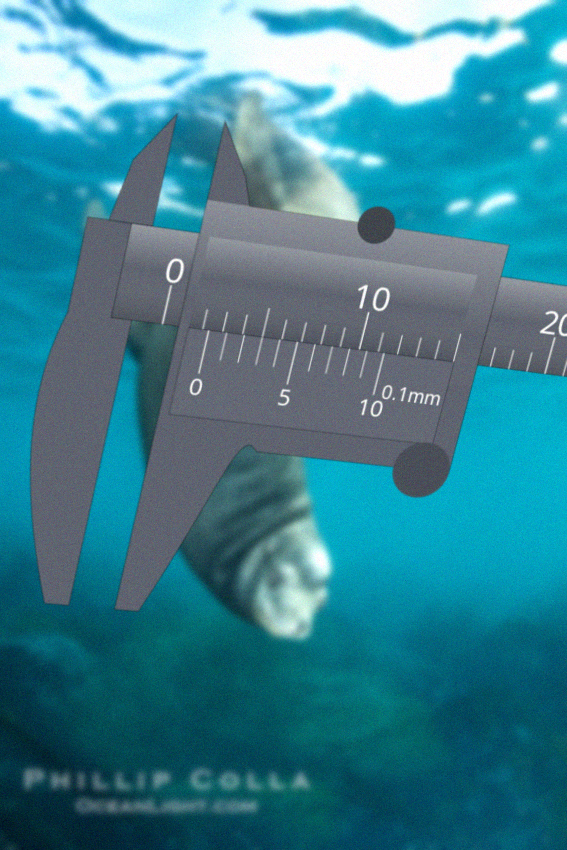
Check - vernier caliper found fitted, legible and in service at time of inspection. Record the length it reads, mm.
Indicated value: 2.3 mm
